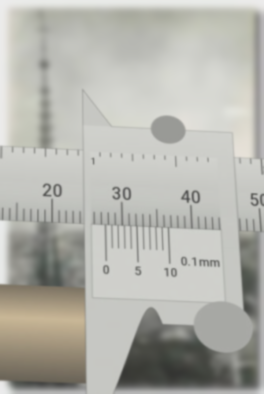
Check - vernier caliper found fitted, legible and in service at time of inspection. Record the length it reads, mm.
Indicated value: 27.6 mm
